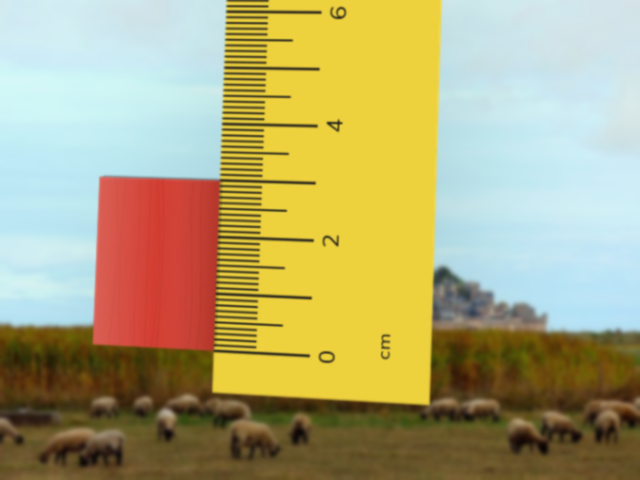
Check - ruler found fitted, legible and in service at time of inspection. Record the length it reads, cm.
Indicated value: 3 cm
